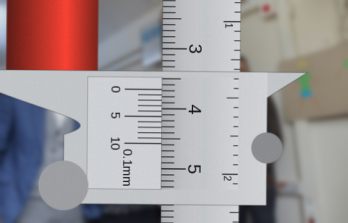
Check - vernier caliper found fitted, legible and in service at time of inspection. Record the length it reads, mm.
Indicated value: 36.8 mm
